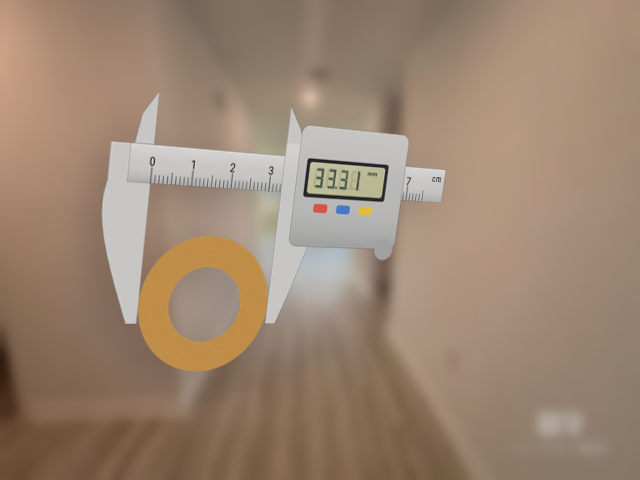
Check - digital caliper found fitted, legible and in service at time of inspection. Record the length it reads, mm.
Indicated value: 33.31 mm
